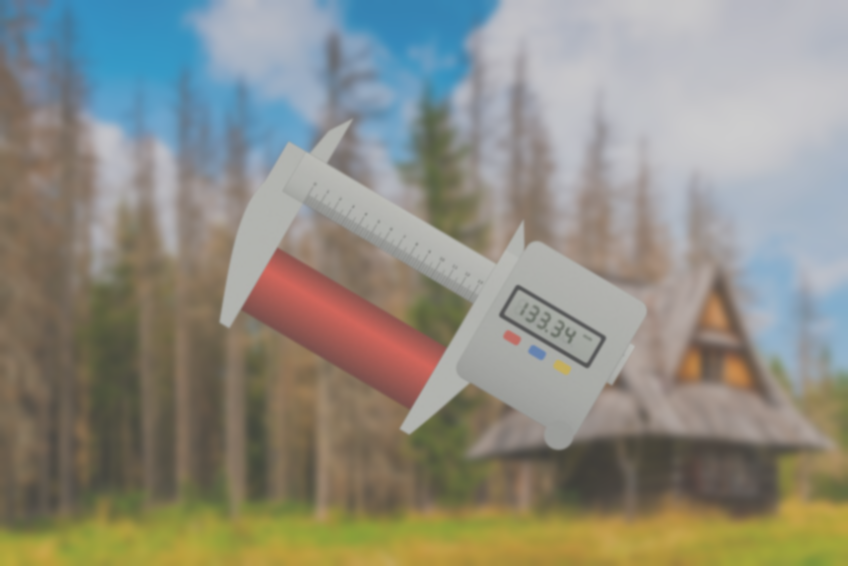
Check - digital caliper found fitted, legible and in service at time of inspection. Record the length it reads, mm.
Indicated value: 133.34 mm
